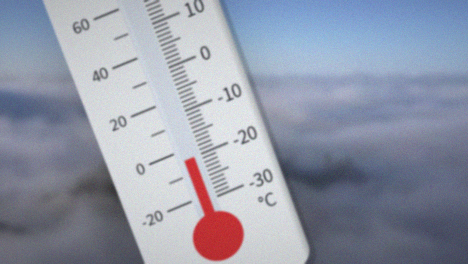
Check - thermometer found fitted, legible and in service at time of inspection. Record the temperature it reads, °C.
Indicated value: -20 °C
